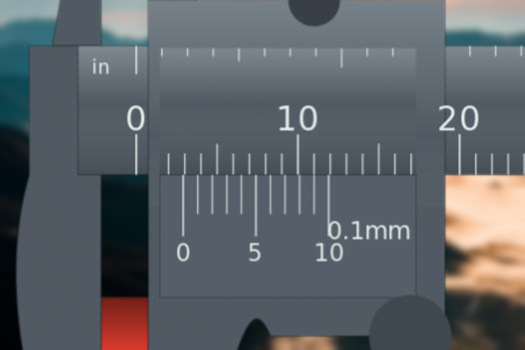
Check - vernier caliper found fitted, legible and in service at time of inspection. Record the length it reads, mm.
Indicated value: 2.9 mm
